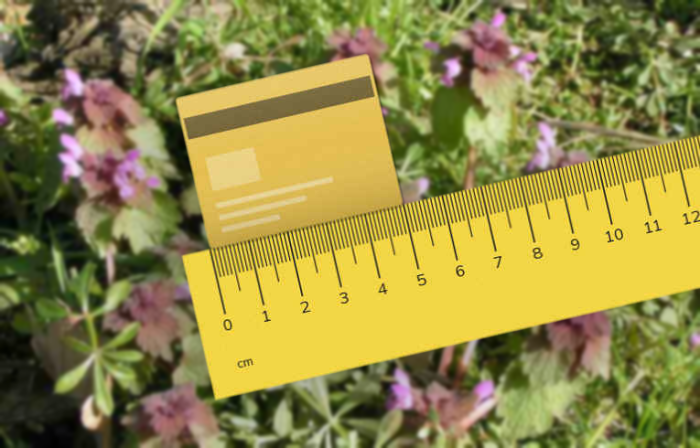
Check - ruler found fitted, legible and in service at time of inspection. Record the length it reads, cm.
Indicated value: 5 cm
